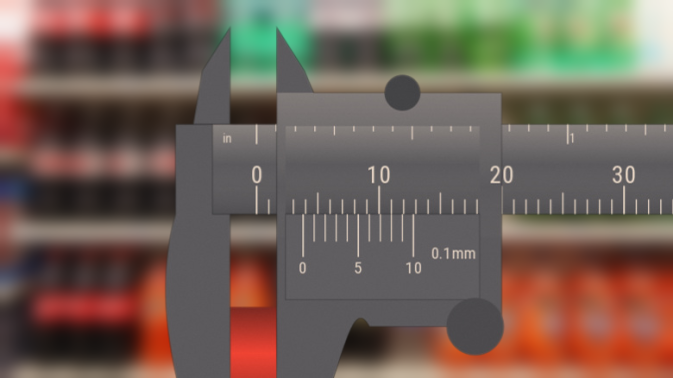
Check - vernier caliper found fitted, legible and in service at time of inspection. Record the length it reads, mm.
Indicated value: 3.8 mm
